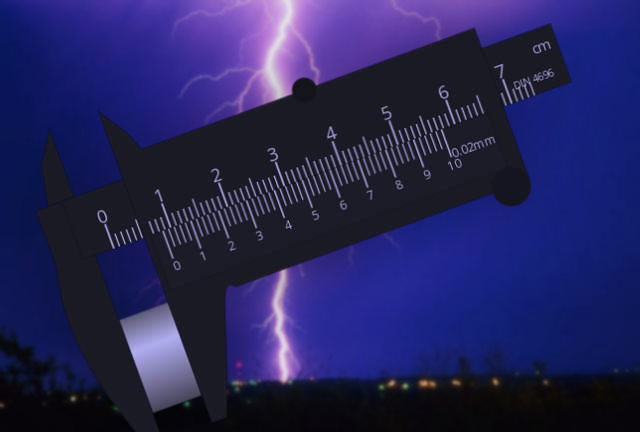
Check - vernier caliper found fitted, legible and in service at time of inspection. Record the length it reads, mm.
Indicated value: 8.6 mm
